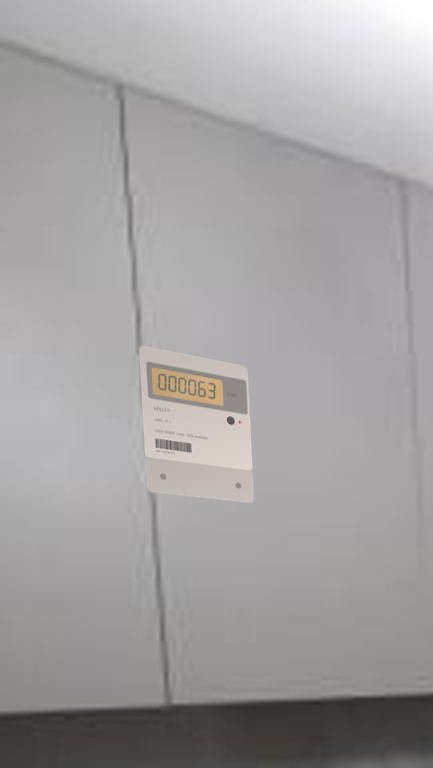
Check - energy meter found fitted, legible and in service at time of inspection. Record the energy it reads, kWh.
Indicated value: 63 kWh
